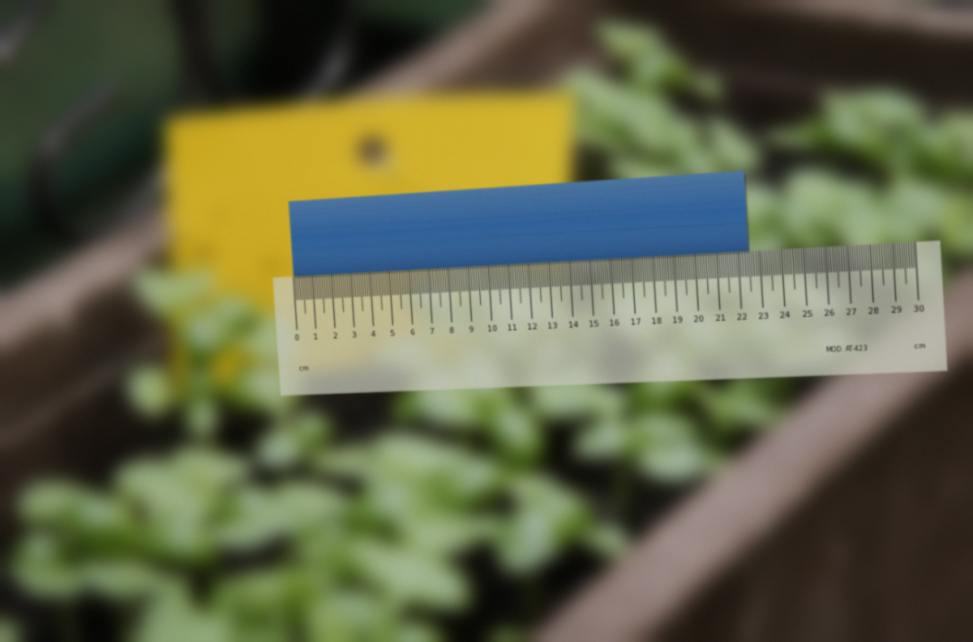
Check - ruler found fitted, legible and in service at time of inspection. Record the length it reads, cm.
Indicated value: 22.5 cm
